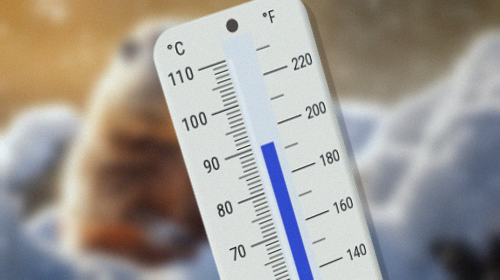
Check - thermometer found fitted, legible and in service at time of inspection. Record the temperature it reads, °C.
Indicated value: 90 °C
